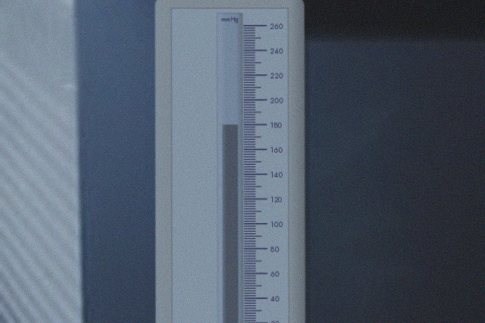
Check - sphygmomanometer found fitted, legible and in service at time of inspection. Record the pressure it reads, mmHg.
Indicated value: 180 mmHg
